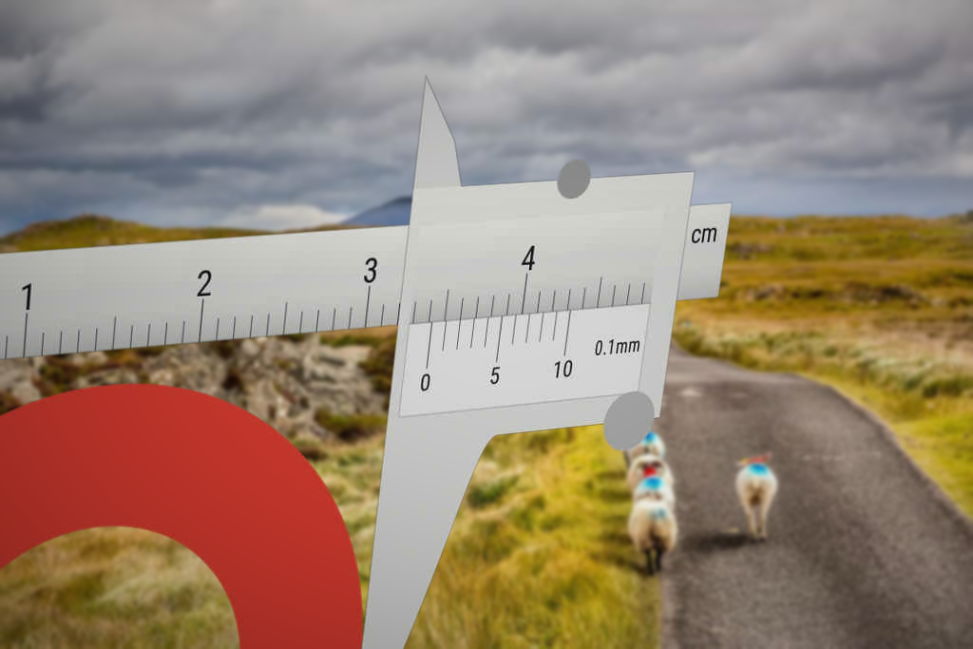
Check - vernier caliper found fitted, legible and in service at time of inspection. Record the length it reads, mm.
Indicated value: 34.2 mm
